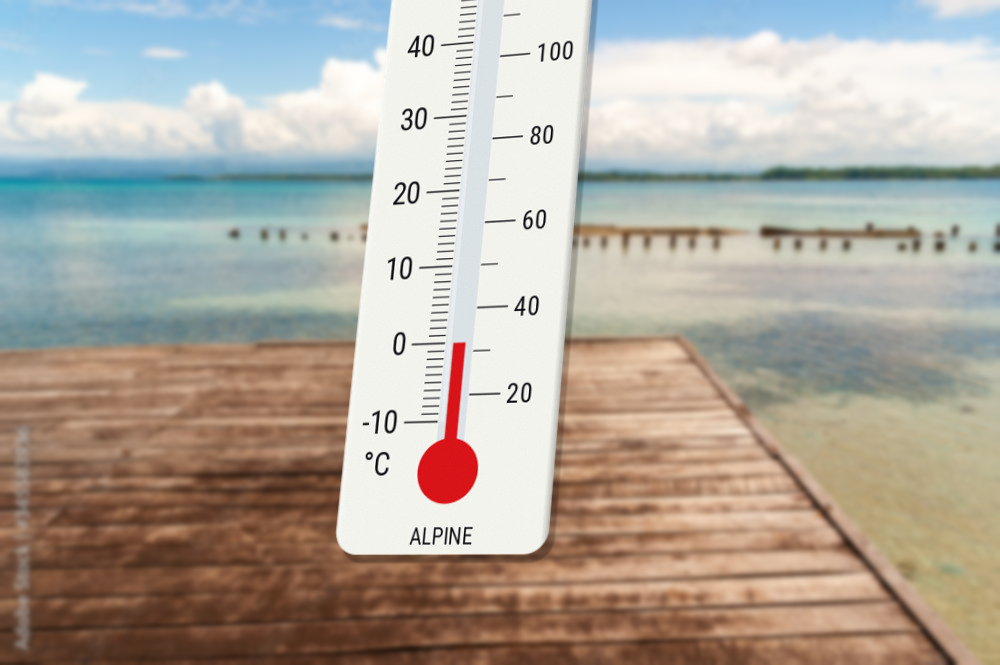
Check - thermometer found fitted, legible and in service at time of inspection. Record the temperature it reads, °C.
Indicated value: 0 °C
